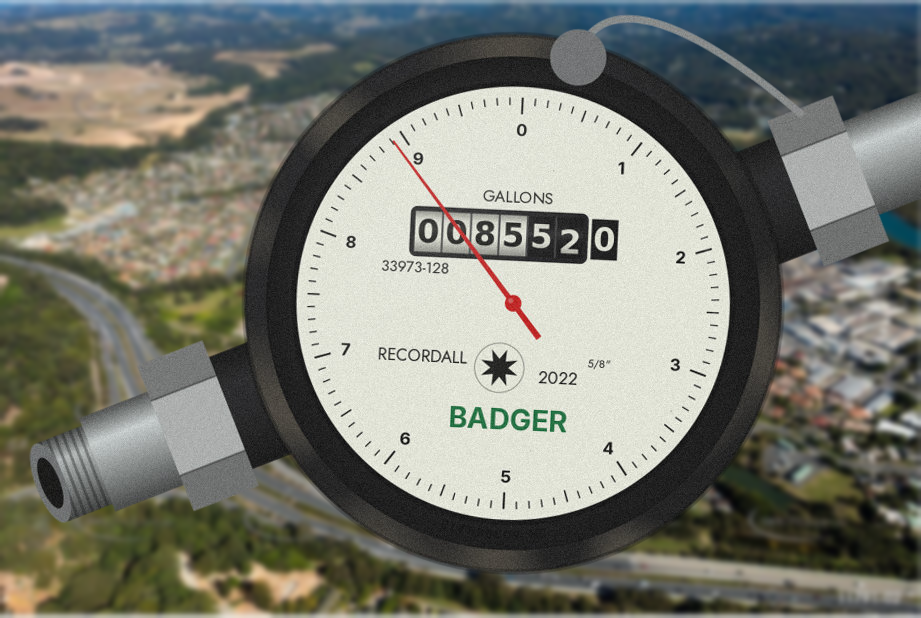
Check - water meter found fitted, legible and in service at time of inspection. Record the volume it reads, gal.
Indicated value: 85518.9 gal
